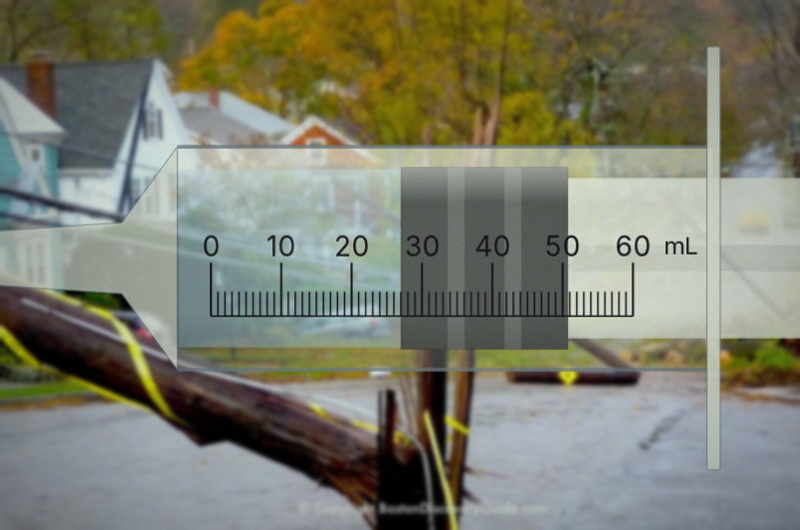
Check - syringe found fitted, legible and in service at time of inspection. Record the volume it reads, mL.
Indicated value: 27 mL
